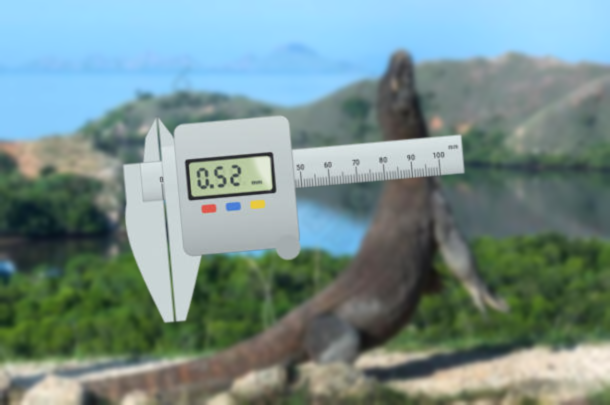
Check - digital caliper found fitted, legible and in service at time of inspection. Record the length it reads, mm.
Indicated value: 0.52 mm
